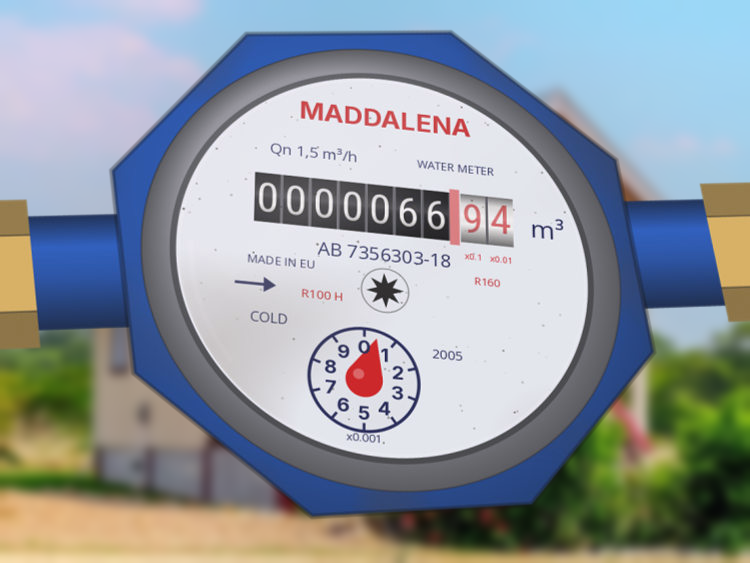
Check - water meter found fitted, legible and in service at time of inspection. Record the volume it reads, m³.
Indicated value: 66.940 m³
